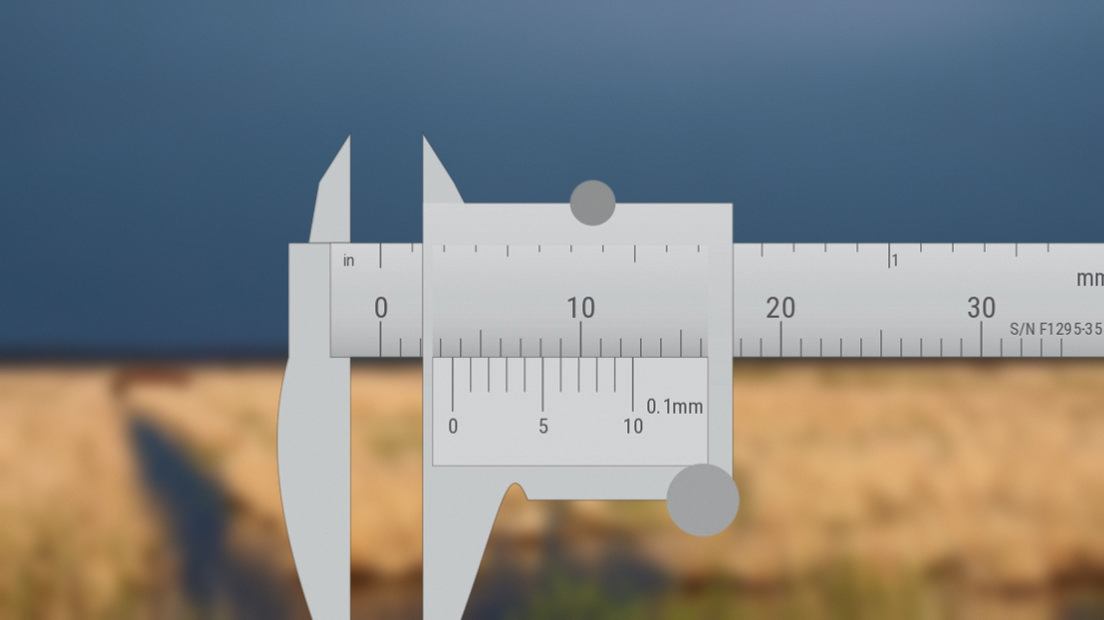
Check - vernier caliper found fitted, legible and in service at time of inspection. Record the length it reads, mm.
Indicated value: 3.6 mm
